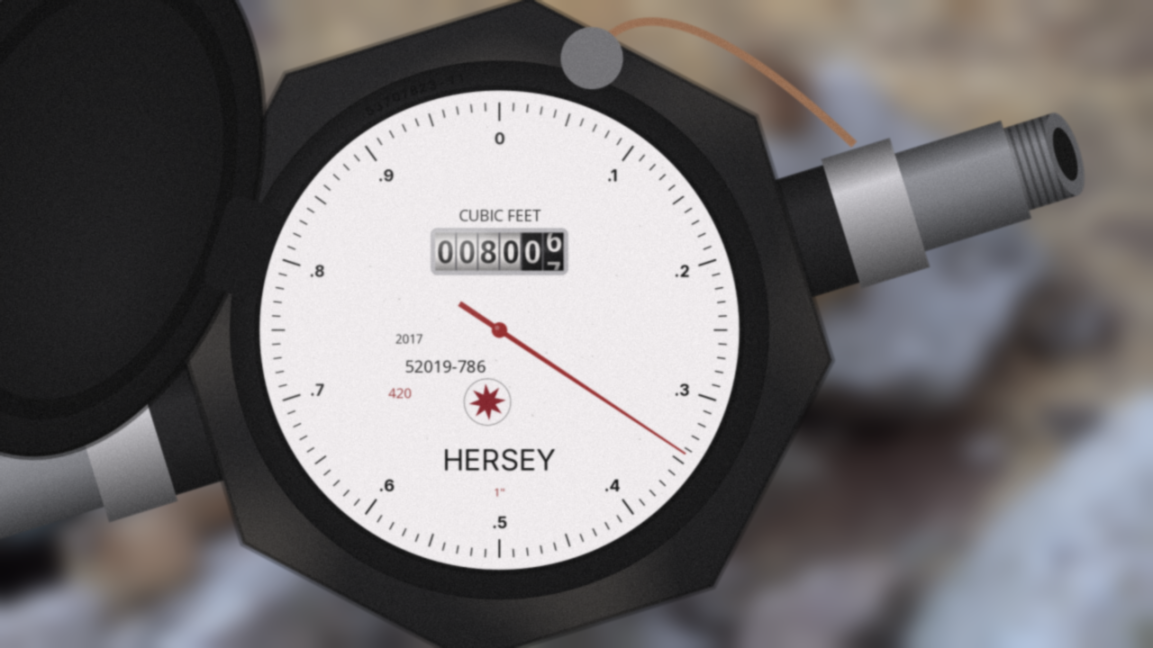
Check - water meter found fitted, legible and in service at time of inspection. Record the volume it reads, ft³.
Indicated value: 8006.34 ft³
